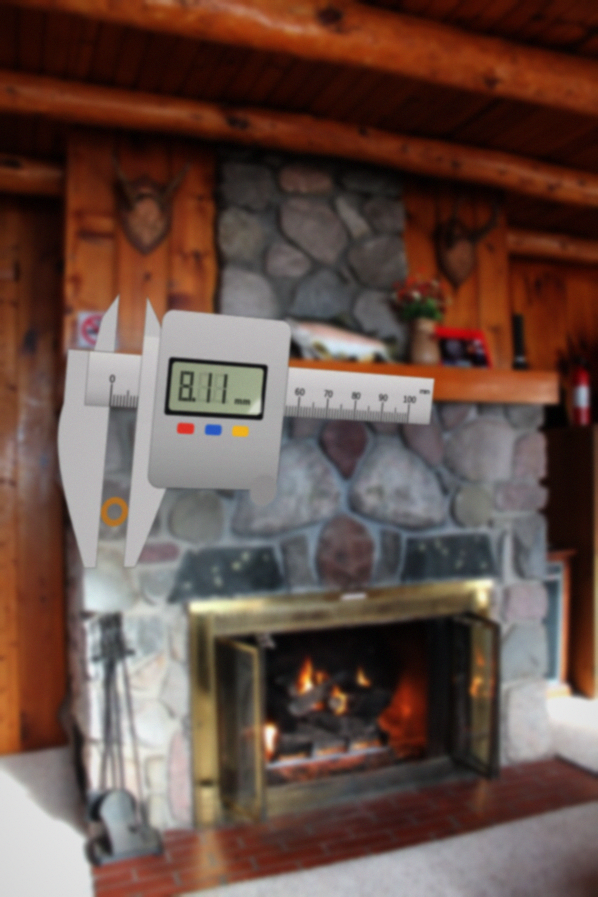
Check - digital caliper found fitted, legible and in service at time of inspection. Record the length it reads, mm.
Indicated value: 8.11 mm
